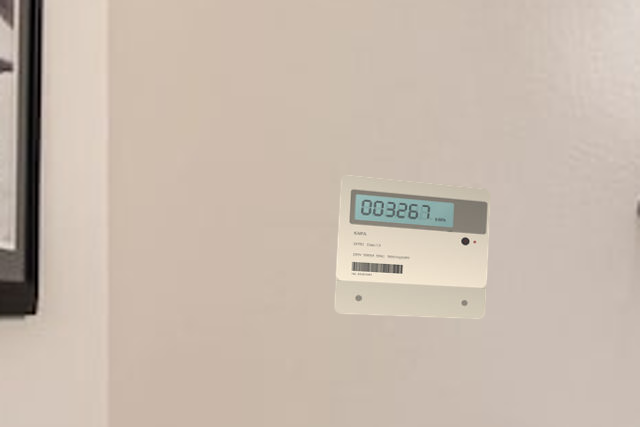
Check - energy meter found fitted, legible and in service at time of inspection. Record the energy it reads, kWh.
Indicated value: 3267 kWh
